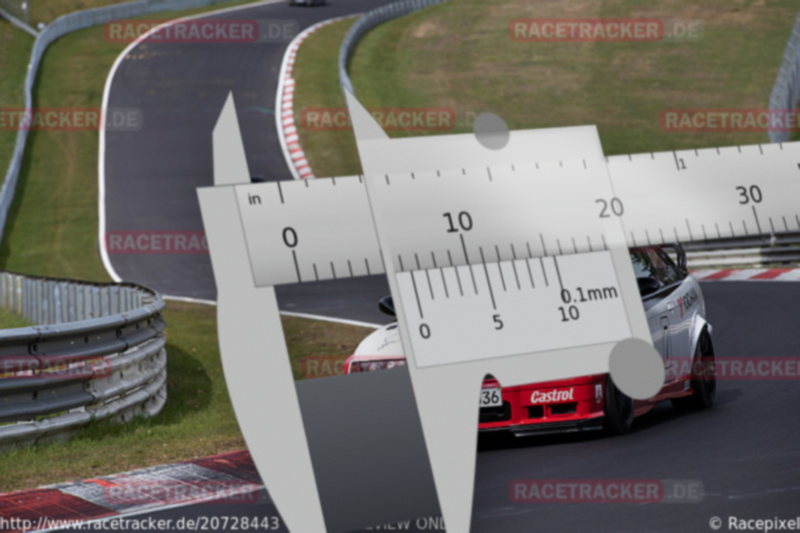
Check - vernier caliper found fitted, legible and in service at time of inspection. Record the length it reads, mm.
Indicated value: 6.5 mm
